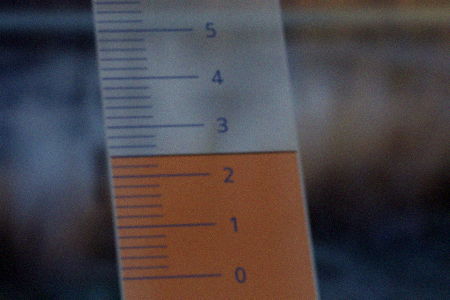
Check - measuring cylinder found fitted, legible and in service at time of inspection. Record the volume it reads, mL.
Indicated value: 2.4 mL
